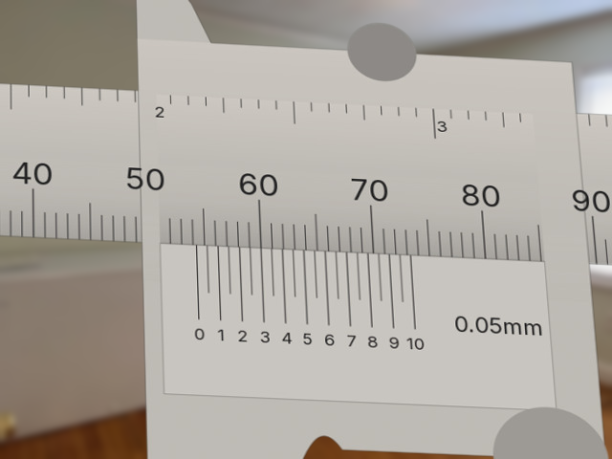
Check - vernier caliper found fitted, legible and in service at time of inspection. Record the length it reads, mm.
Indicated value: 54.3 mm
